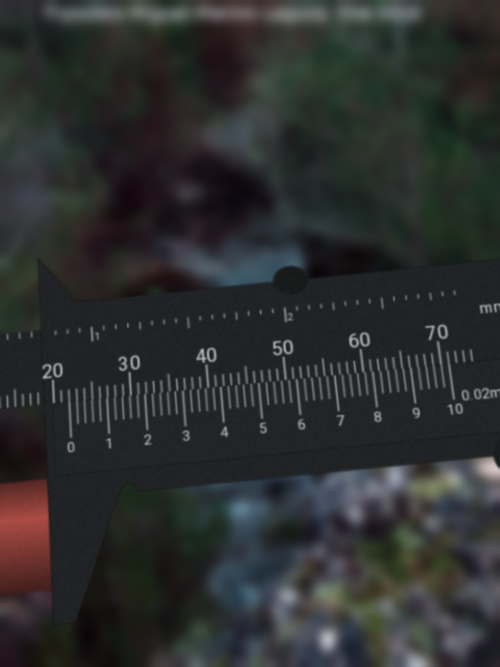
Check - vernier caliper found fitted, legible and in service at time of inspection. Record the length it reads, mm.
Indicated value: 22.0 mm
